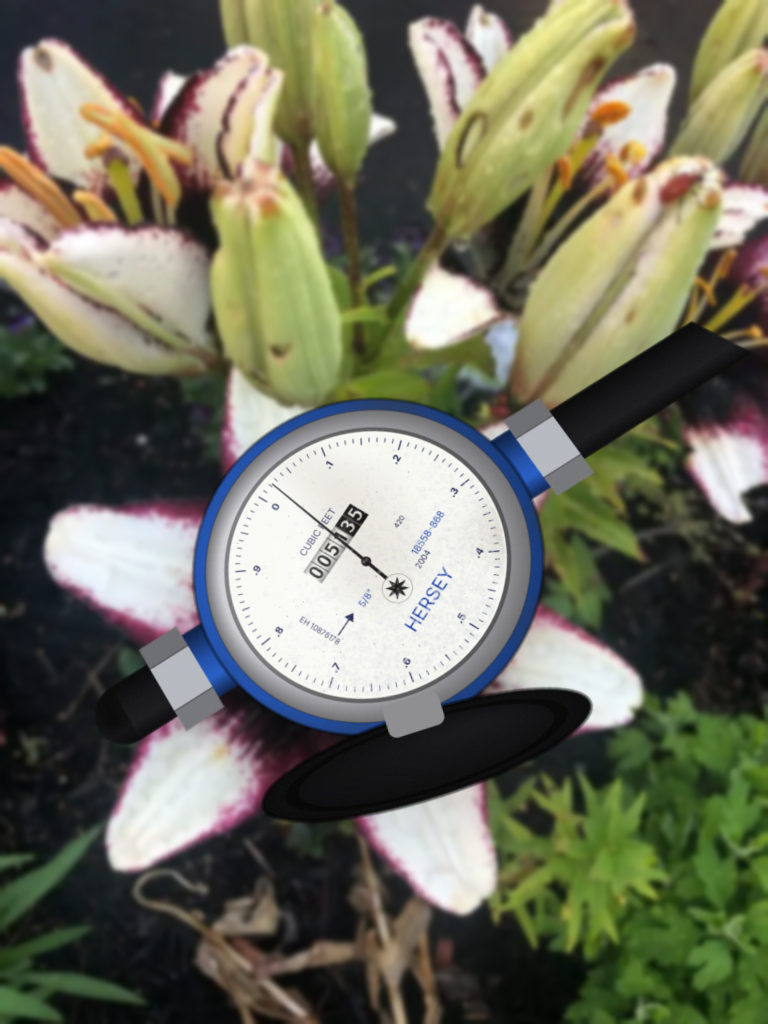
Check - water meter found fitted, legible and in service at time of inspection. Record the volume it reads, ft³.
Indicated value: 5135.02 ft³
